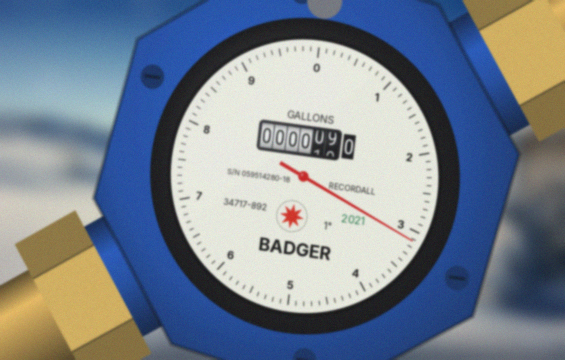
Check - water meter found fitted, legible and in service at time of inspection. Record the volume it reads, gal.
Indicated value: 93.1 gal
